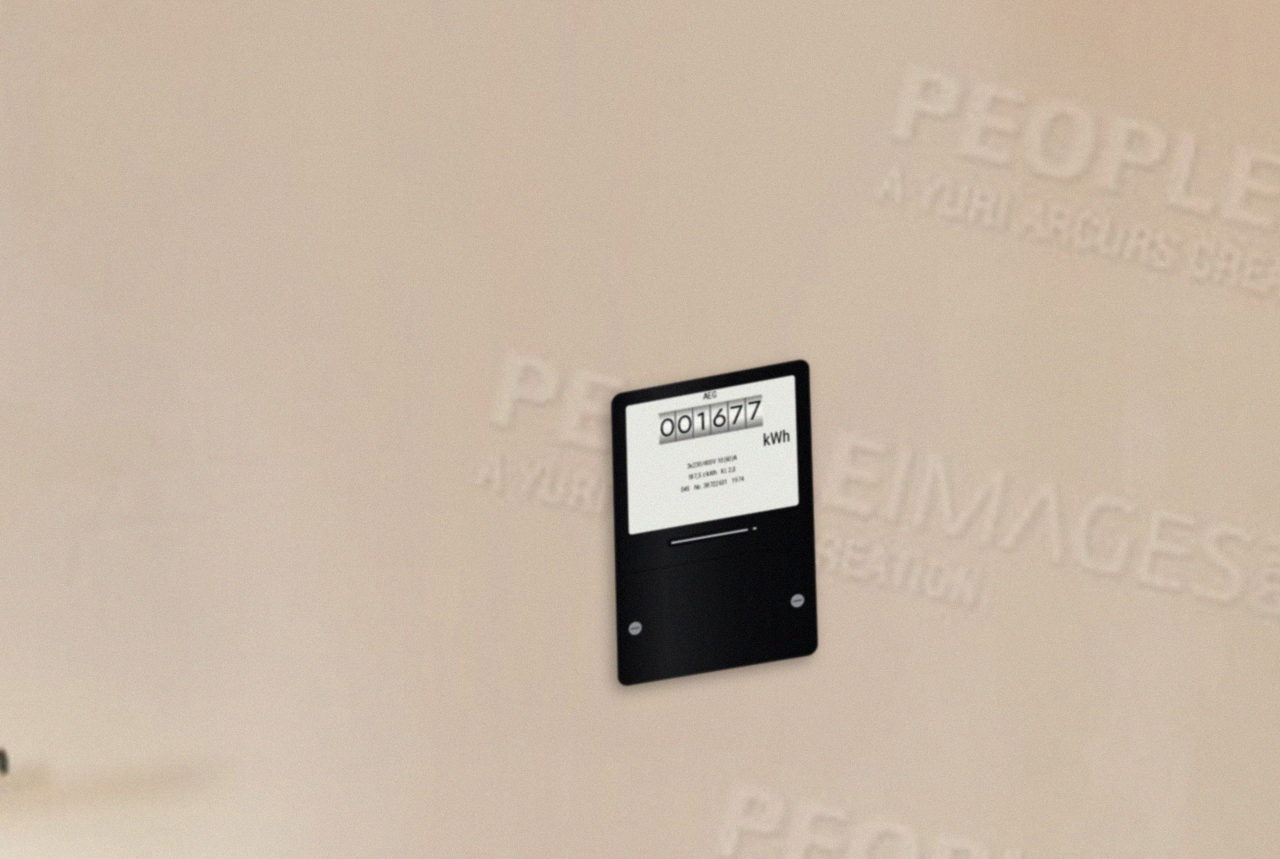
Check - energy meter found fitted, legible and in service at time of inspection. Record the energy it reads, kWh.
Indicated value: 1677 kWh
